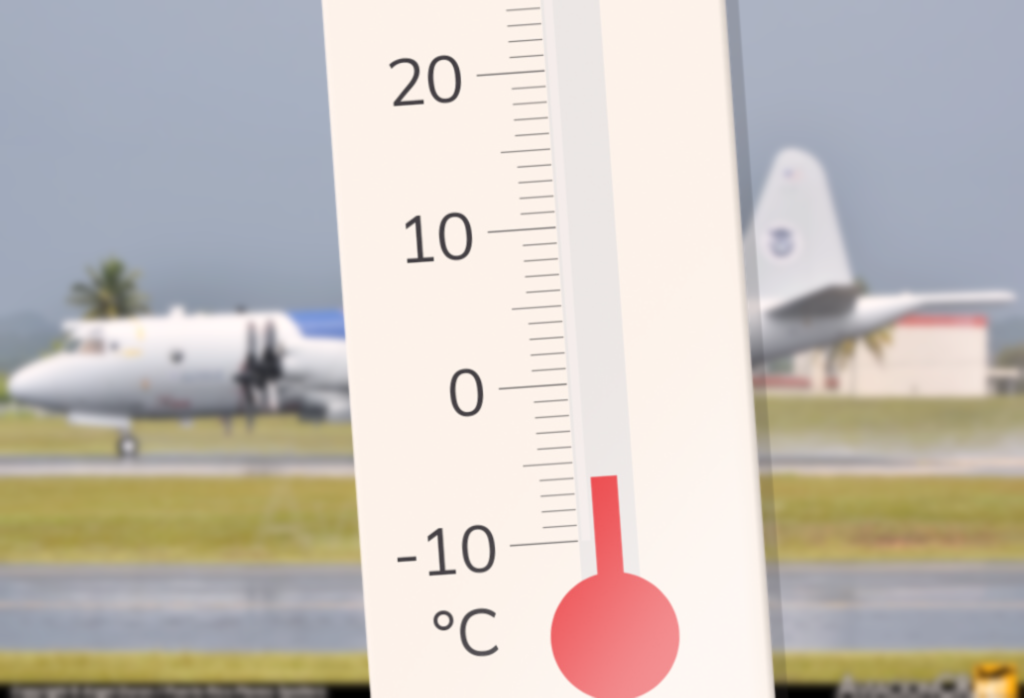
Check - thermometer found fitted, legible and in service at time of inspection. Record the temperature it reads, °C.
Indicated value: -6 °C
